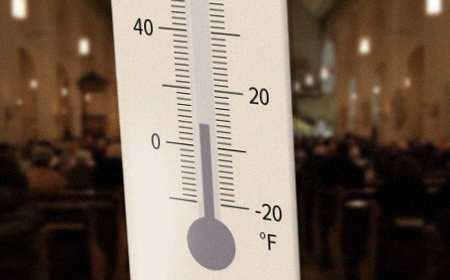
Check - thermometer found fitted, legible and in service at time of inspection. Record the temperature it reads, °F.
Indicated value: 8 °F
